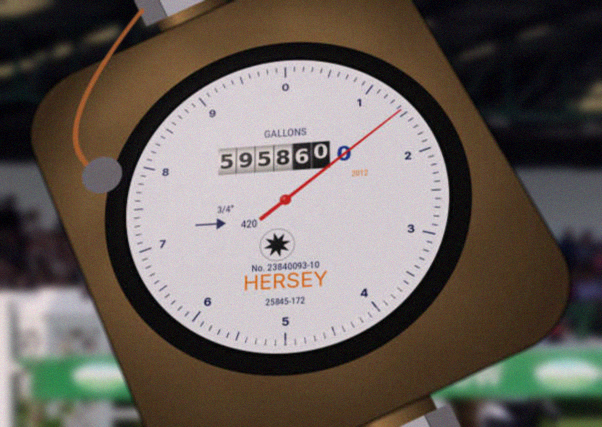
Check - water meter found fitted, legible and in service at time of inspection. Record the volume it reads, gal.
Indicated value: 5958601.4 gal
